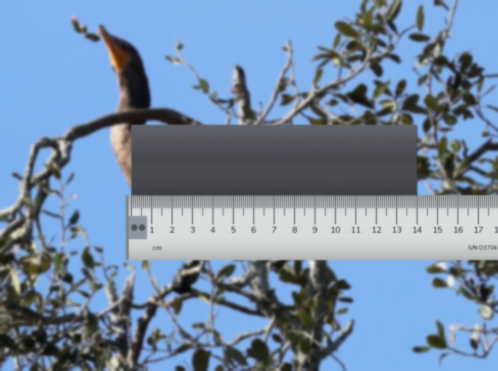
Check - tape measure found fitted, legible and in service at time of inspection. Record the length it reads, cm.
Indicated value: 14 cm
